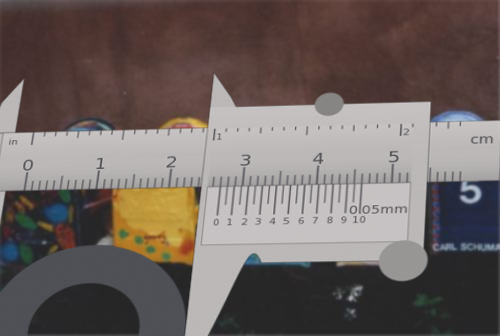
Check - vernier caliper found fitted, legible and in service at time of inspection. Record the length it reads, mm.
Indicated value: 27.0 mm
